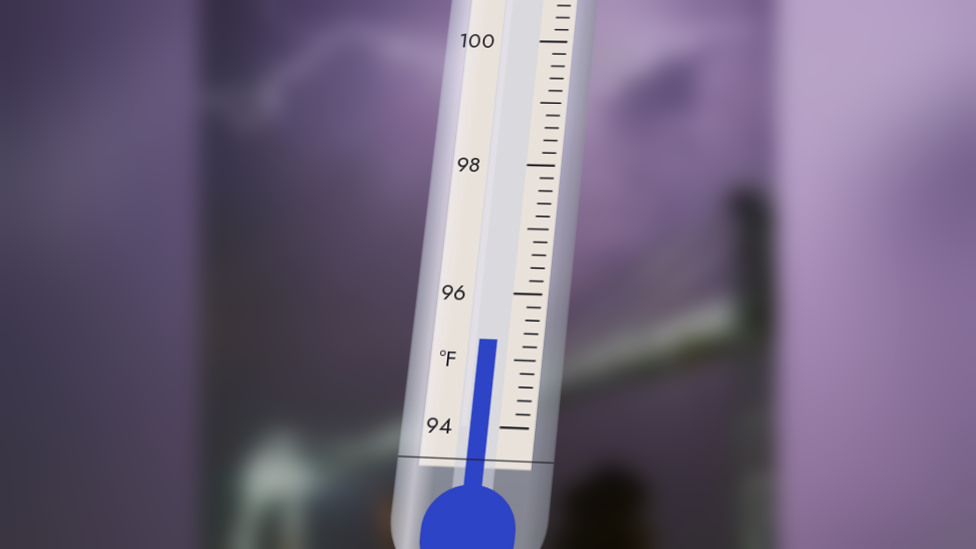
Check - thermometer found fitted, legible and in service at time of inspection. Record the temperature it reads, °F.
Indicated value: 95.3 °F
